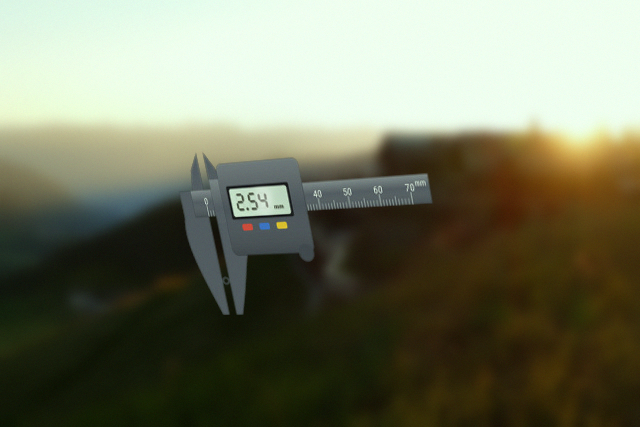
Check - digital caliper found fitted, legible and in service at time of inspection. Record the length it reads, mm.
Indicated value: 2.54 mm
